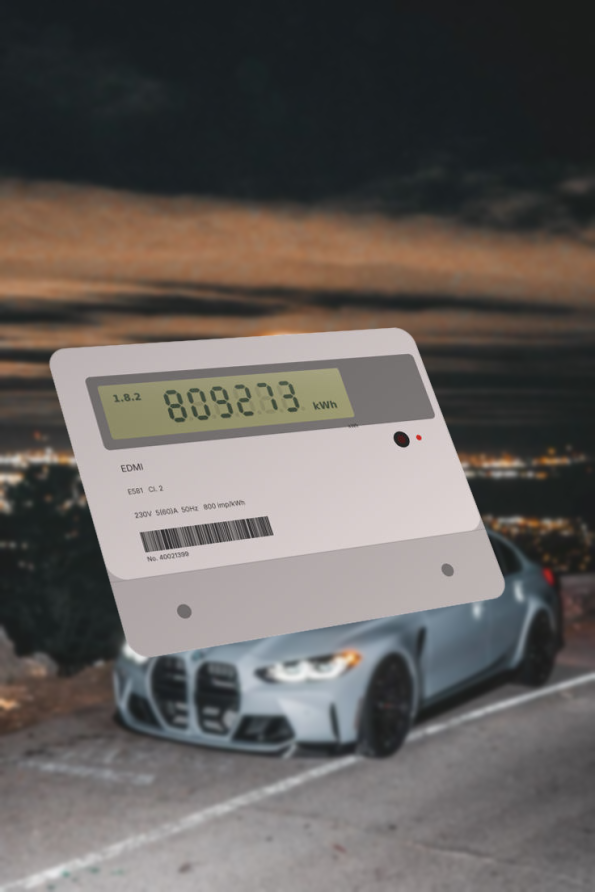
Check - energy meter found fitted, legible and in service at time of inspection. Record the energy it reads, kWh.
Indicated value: 809273 kWh
